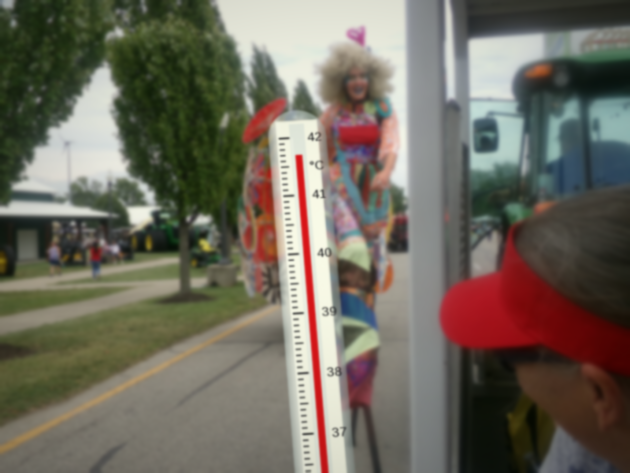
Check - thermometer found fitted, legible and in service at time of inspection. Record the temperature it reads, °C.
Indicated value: 41.7 °C
